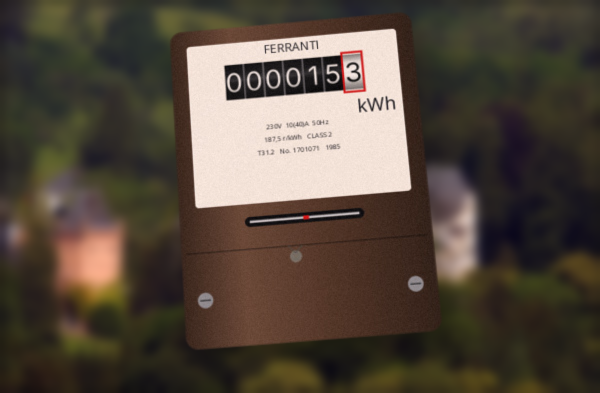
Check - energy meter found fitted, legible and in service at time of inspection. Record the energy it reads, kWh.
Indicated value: 15.3 kWh
